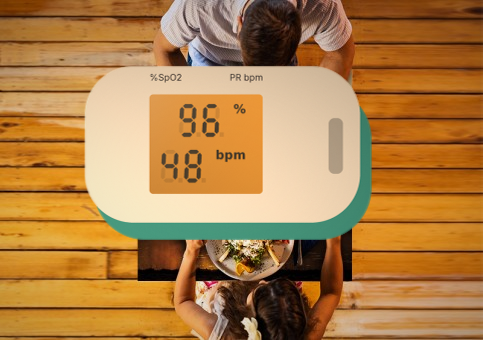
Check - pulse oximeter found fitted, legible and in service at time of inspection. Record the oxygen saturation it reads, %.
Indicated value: 96 %
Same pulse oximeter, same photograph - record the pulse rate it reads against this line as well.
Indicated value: 48 bpm
